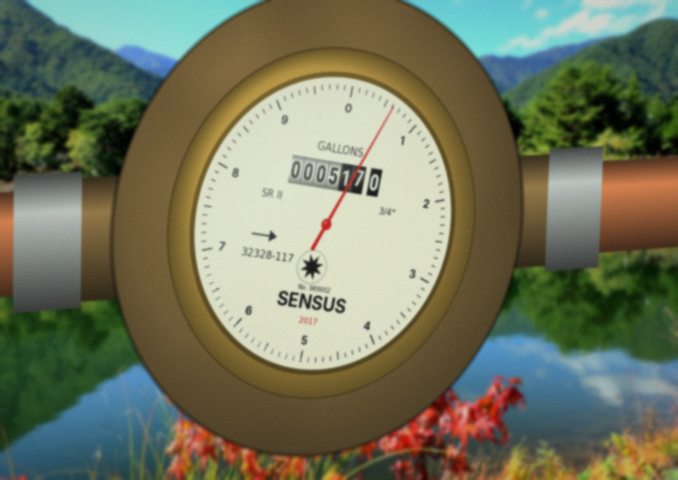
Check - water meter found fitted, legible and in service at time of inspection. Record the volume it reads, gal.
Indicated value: 5170.6 gal
